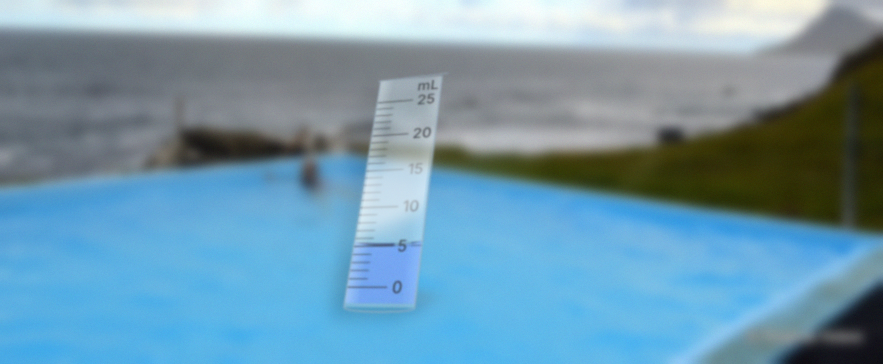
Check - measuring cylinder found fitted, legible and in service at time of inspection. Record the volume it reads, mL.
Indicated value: 5 mL
